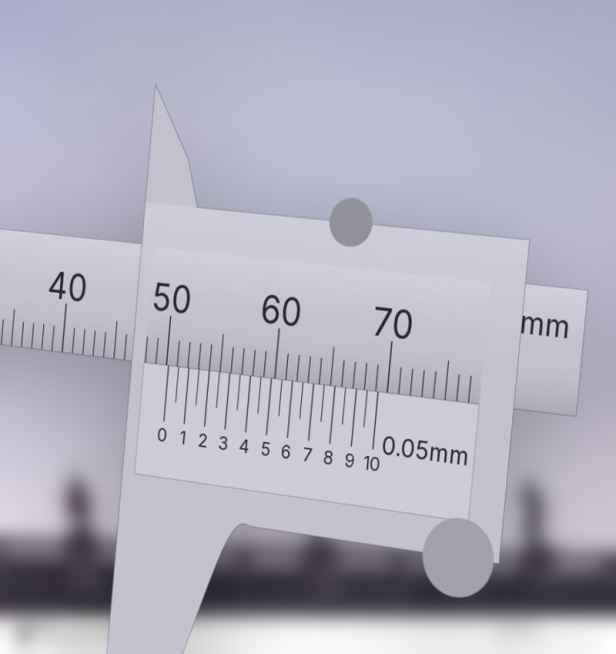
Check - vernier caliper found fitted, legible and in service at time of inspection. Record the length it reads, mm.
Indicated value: 50.2 mm
